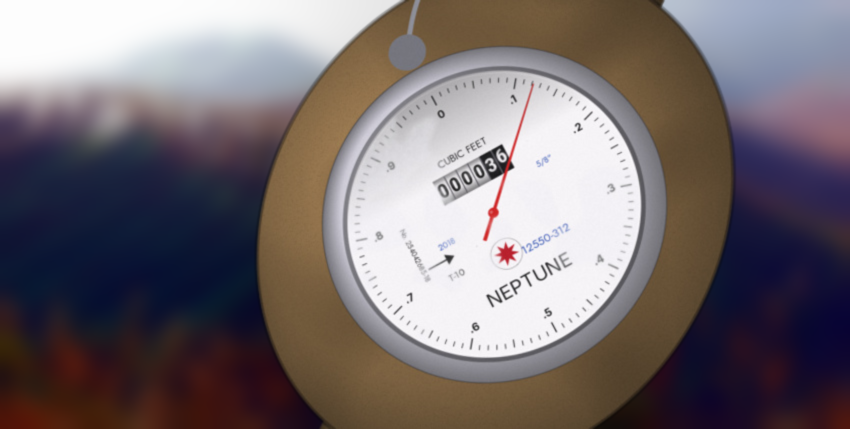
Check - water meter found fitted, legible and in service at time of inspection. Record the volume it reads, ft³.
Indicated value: 36.12 ft³
